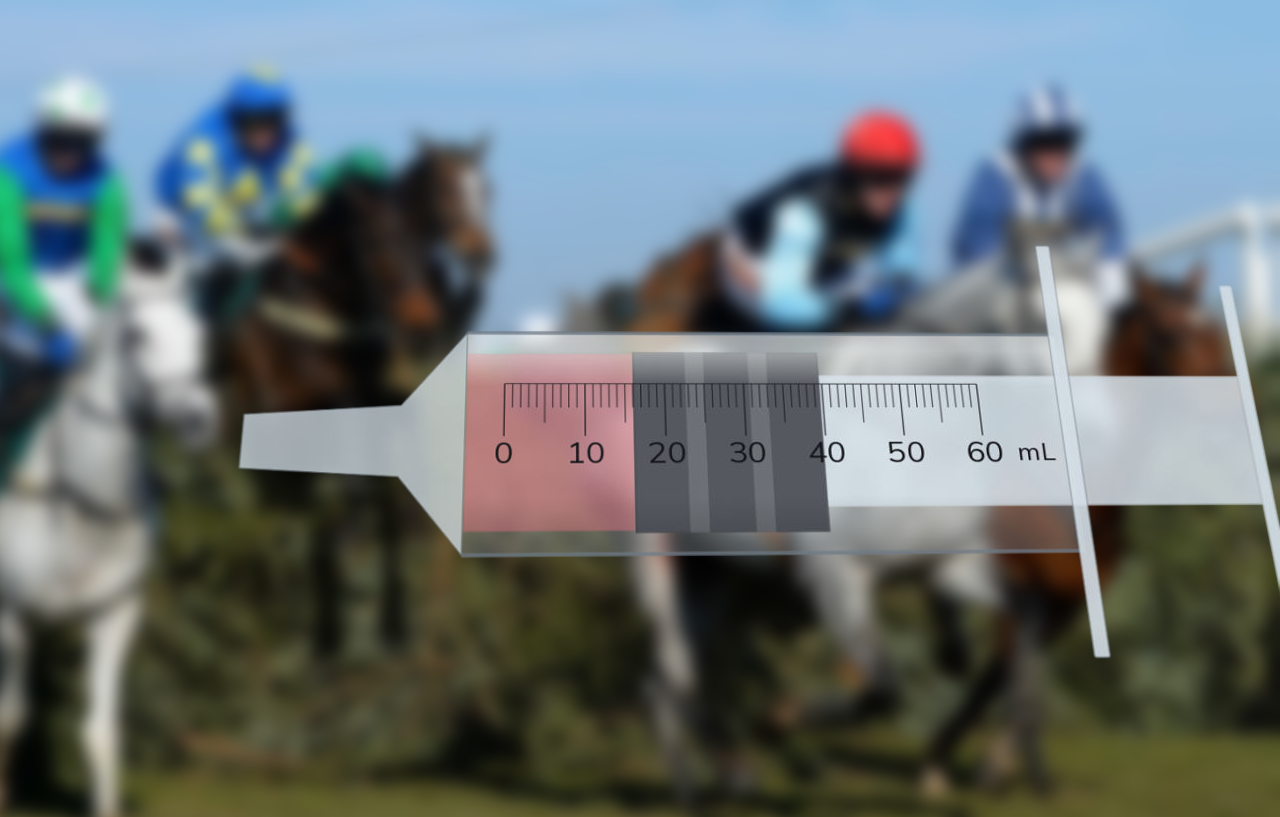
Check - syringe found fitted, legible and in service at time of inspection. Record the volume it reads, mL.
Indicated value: 16 mL
